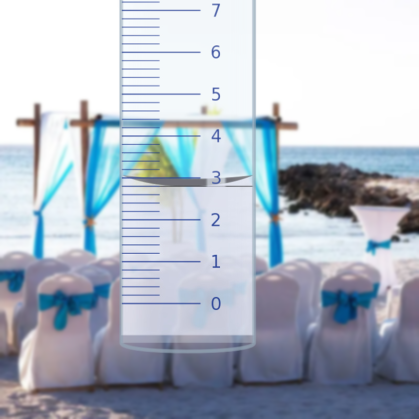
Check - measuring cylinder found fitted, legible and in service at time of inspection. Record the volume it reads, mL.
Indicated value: 2.8 mL
